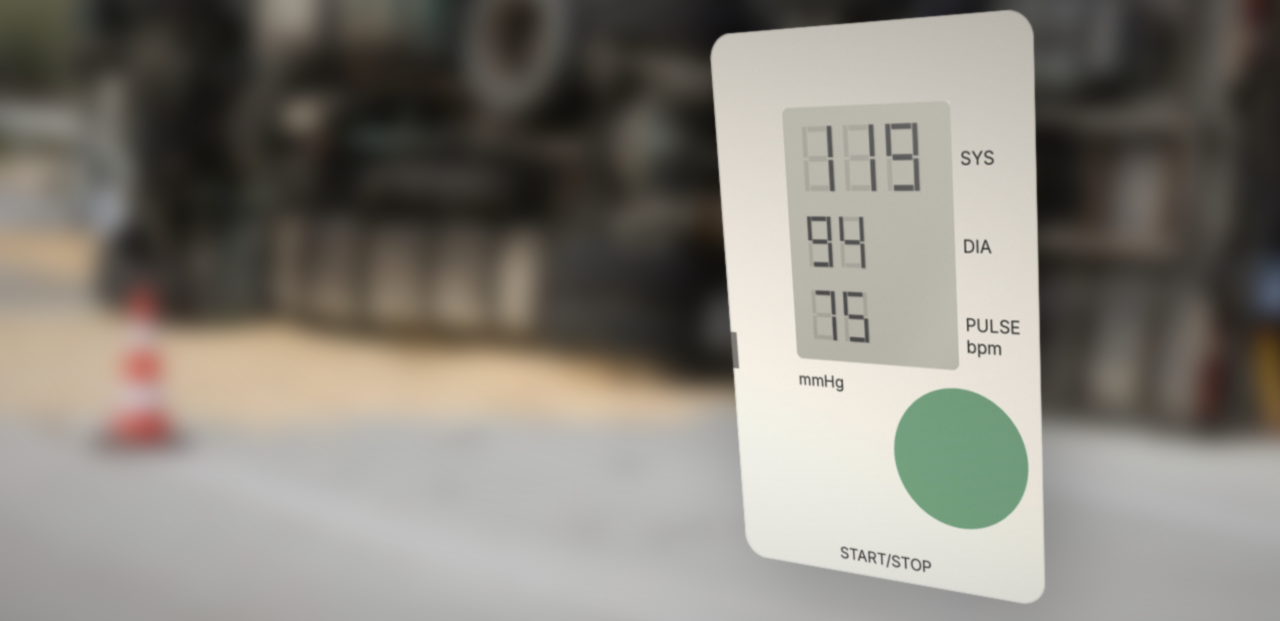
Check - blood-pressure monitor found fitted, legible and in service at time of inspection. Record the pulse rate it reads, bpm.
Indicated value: 75 bpm
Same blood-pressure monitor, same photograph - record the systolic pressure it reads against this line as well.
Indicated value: 119 mmHg
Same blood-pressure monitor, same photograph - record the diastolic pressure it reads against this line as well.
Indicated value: 94 mmHg
